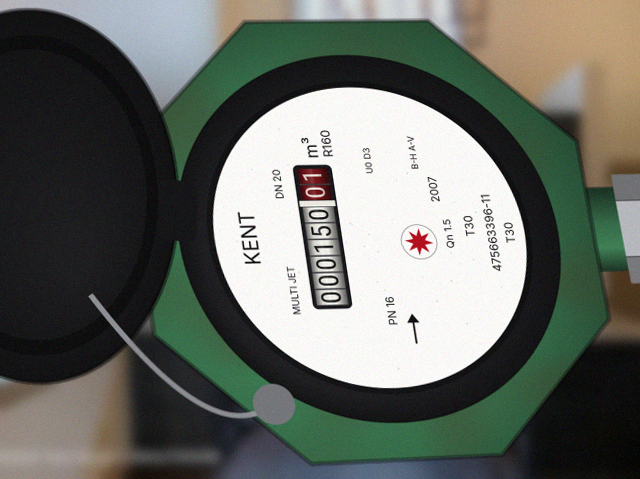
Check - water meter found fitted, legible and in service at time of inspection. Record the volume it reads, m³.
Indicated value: 150.01 m³
